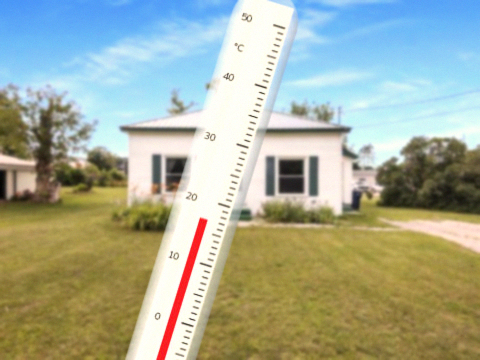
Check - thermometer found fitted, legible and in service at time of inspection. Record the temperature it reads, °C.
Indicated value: 17 °C
